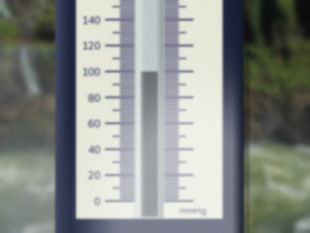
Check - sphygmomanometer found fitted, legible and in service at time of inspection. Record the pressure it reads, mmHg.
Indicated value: 100 mmHg
